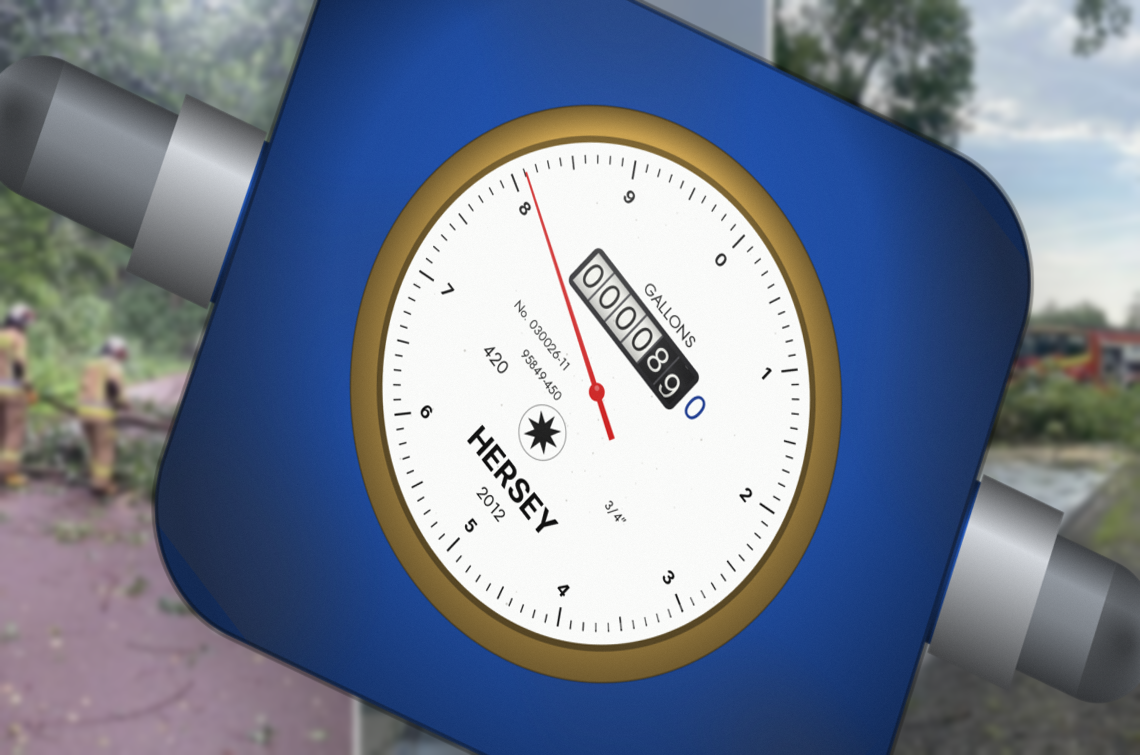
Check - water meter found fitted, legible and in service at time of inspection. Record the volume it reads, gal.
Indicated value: 888.1 gal
